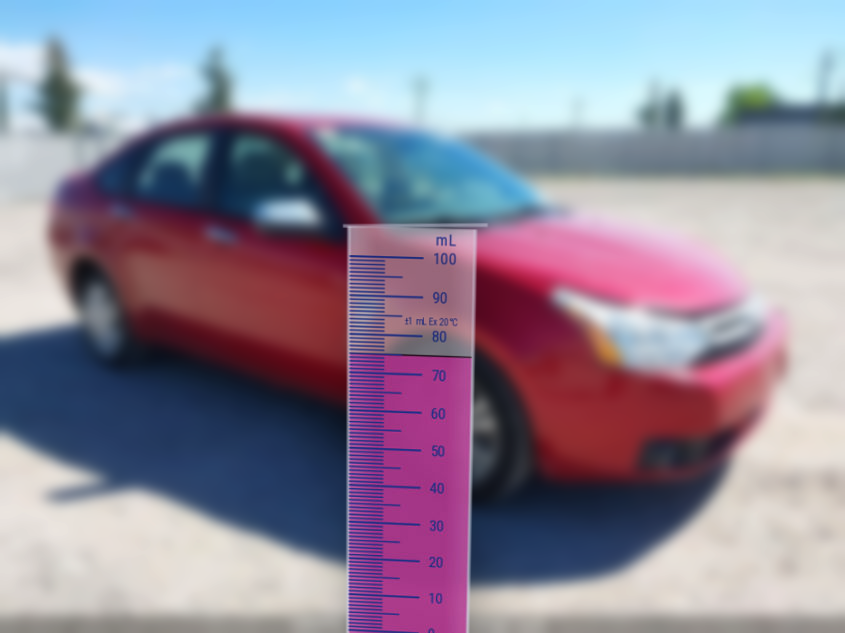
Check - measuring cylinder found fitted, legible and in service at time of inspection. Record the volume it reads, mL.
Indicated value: 75 mL
